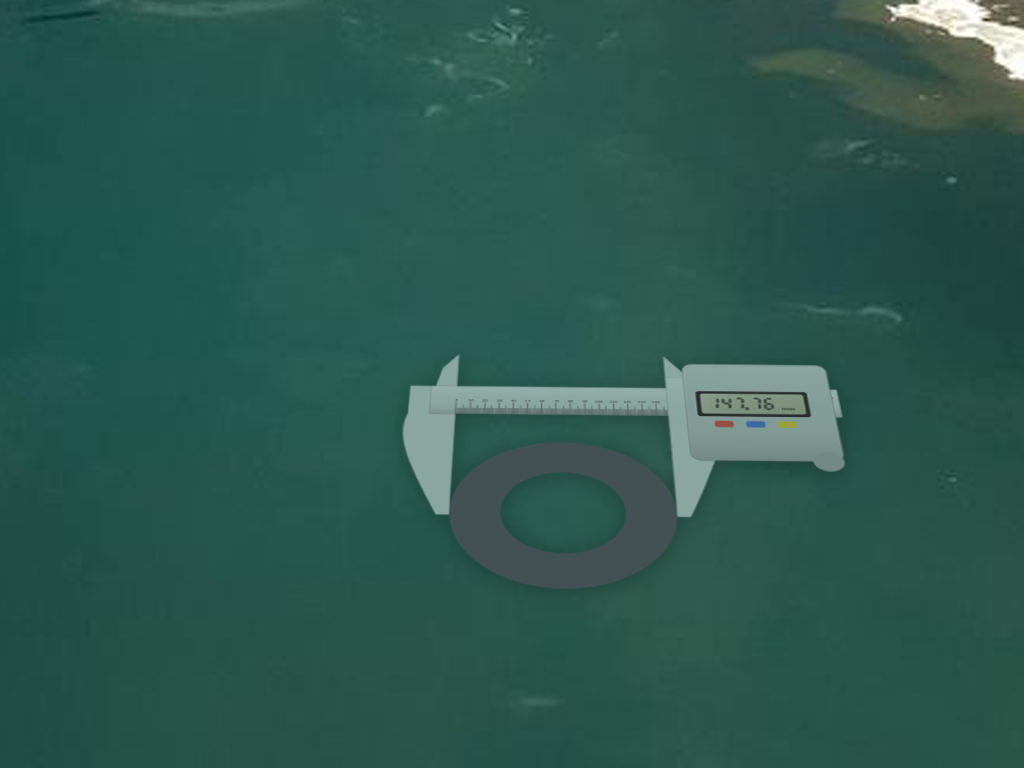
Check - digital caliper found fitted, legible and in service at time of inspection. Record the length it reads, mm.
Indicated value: 147.76 mm
